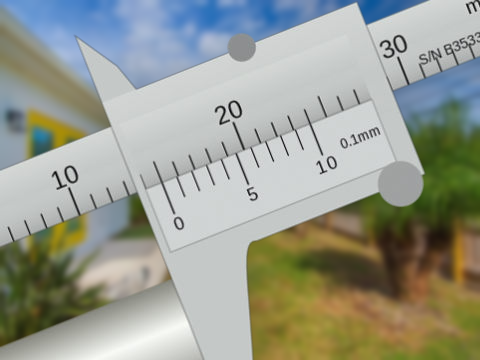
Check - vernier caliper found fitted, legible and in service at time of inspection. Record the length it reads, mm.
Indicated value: 15.0 mm
